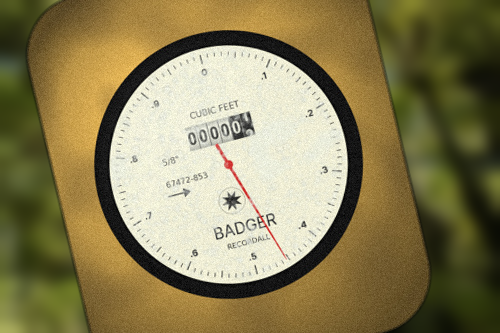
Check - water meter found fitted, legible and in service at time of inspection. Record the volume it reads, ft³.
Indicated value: 1.45 ft³
